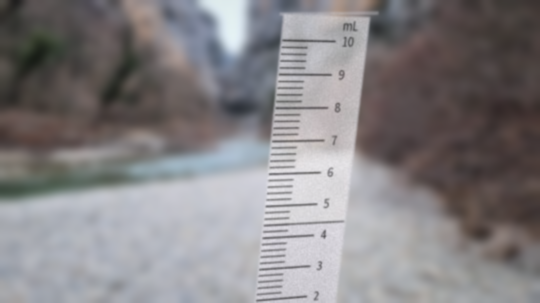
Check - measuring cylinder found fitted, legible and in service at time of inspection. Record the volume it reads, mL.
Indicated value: 4.4 mL
